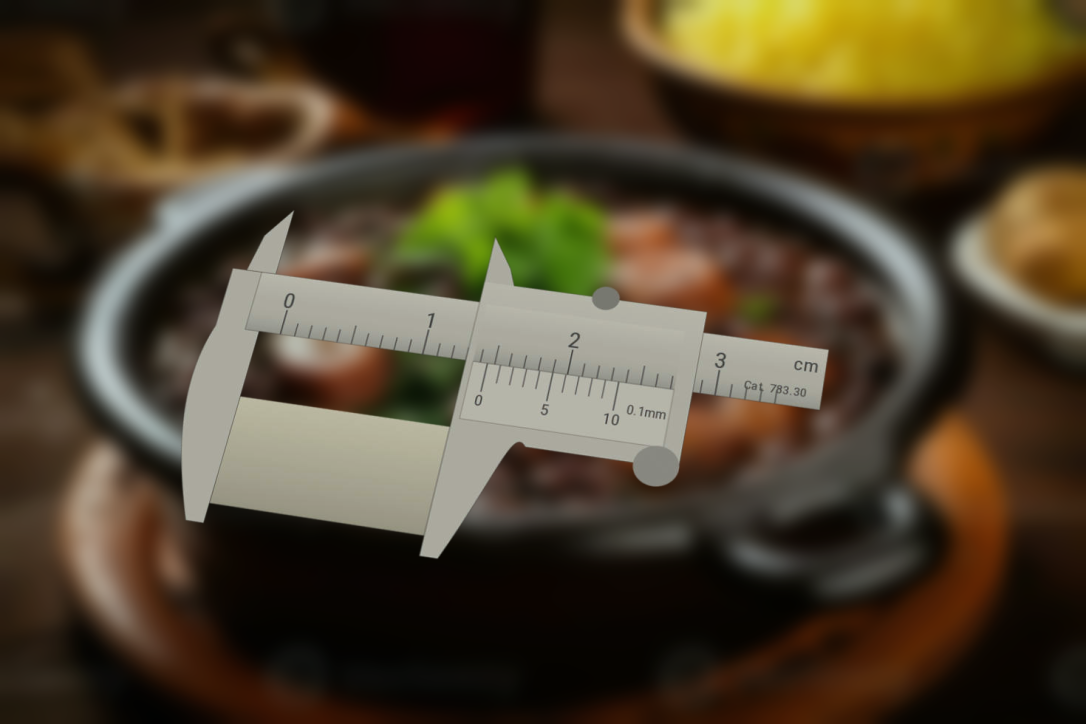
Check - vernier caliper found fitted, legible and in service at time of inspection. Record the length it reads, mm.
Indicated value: 14.5 mm
